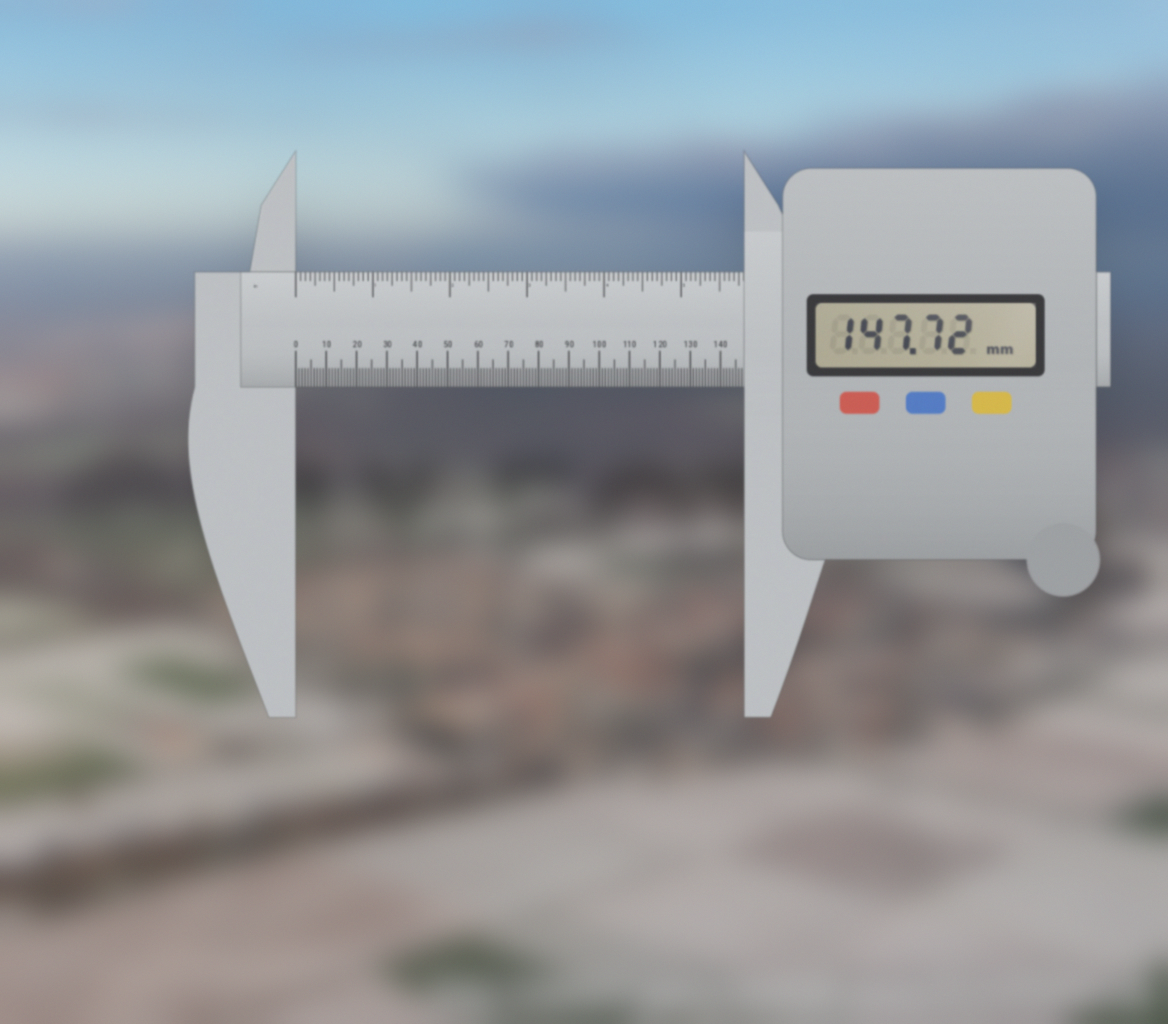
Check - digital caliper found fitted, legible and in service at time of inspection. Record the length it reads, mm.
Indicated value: 147.72 mm
